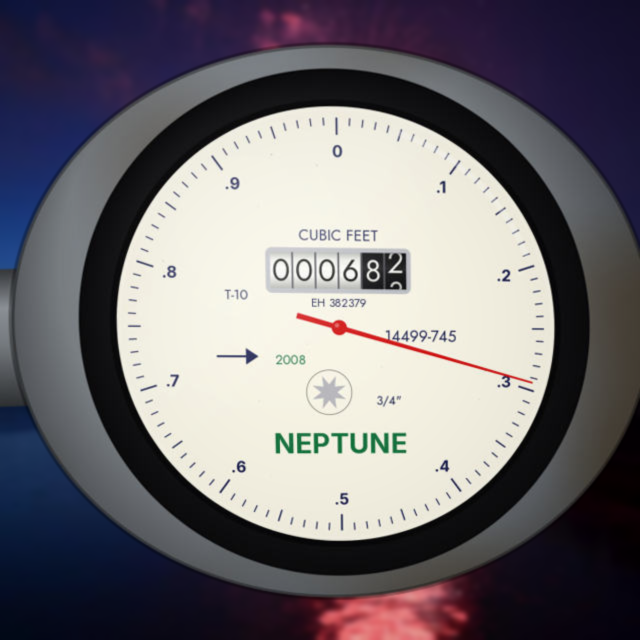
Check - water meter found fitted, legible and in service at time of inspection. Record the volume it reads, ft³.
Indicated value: 682.29 ft³
